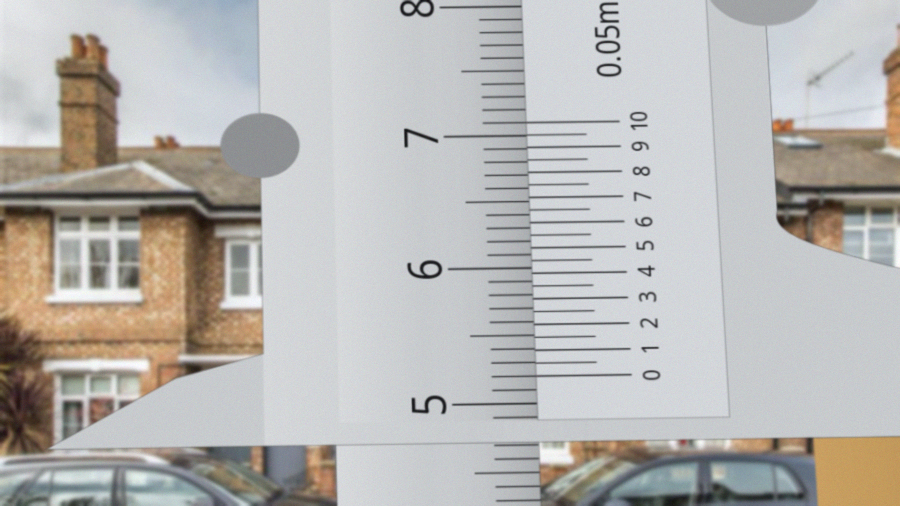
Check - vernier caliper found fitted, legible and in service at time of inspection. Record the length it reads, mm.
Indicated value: 52.0 mm
